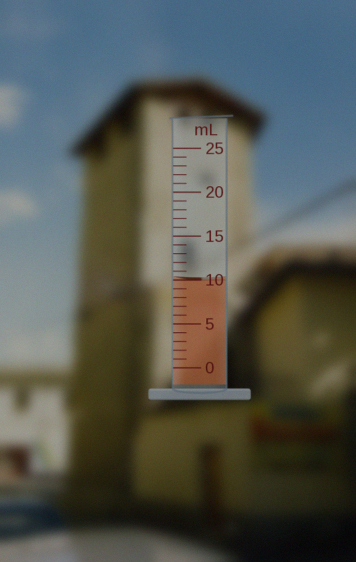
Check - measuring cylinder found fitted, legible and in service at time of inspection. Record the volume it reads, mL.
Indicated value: 10 mL
